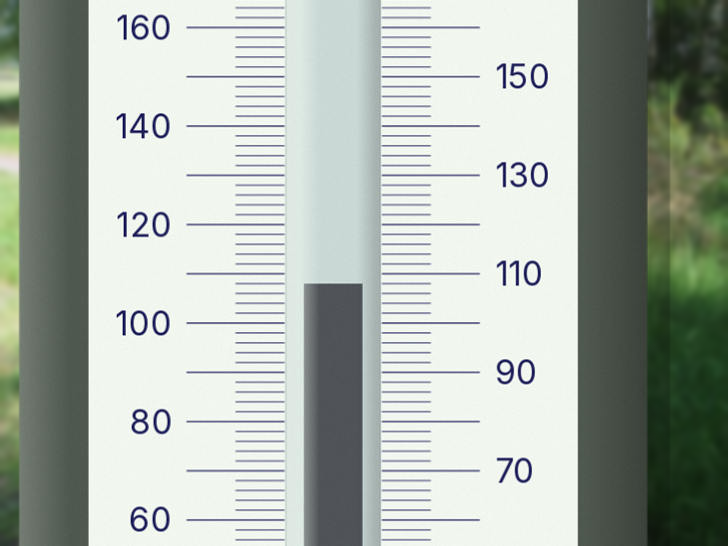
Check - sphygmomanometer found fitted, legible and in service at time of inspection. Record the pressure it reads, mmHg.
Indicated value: 108 mmHg
